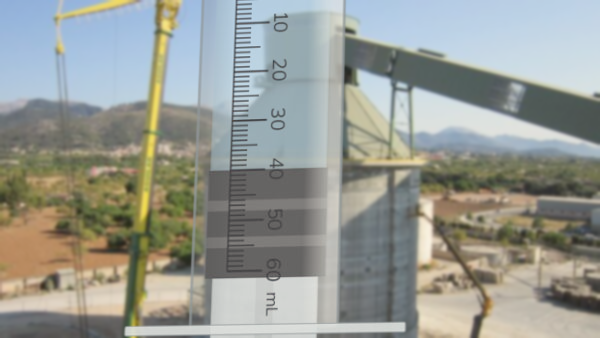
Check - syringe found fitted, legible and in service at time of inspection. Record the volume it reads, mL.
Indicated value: 40 mL
